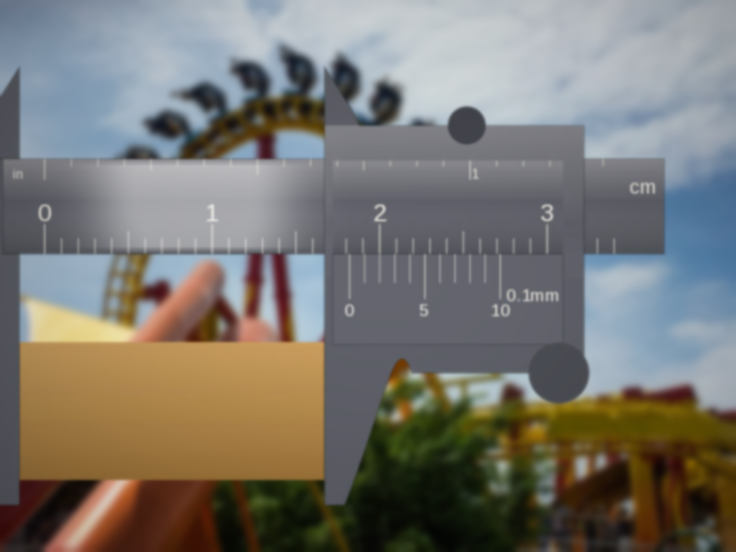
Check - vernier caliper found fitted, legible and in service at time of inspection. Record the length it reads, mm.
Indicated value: 18.2 mm
